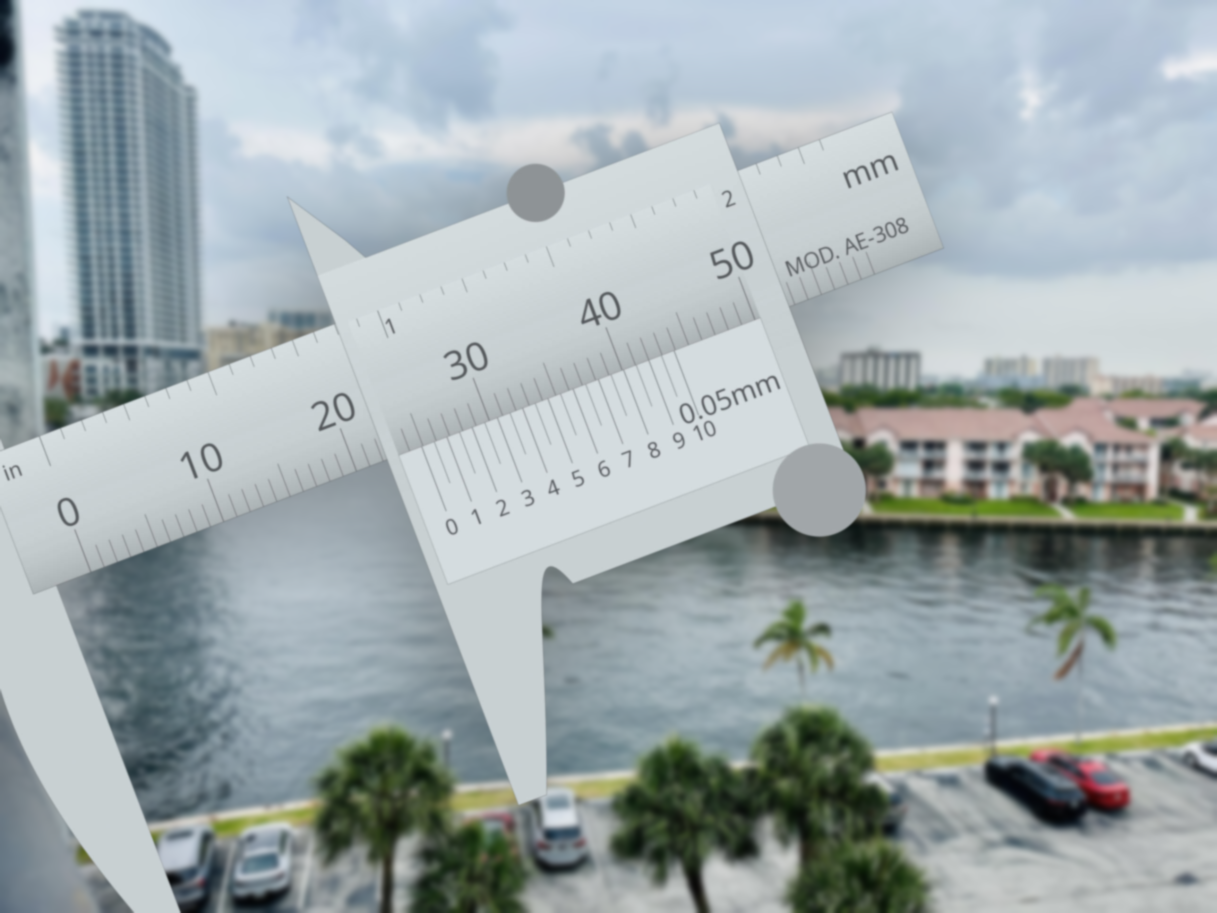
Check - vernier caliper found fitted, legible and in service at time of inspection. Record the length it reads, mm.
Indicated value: 24.9 mm
